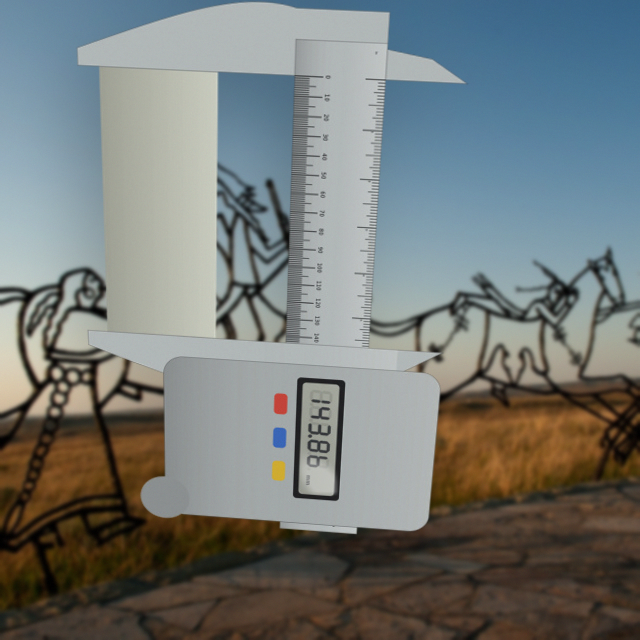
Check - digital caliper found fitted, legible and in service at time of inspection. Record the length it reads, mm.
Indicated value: 143.86 mm
